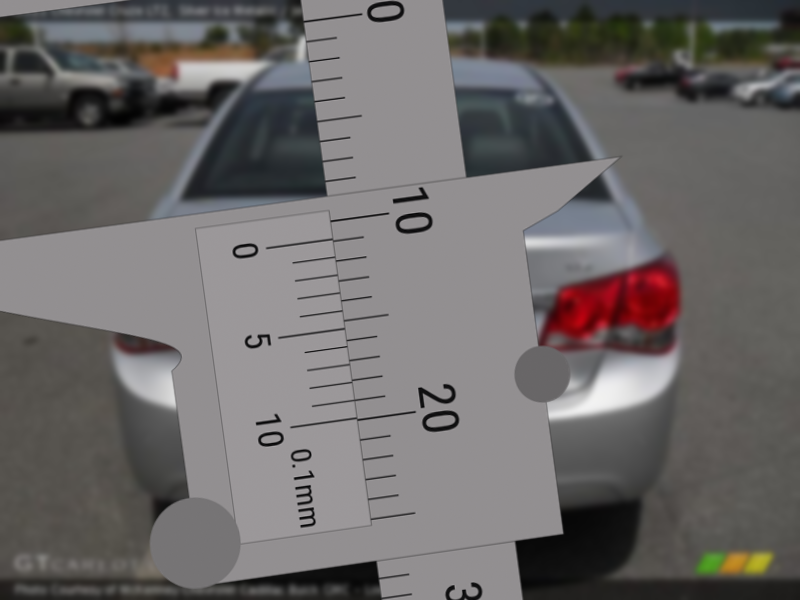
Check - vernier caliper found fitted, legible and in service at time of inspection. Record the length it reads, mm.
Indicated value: 10.9 mm
